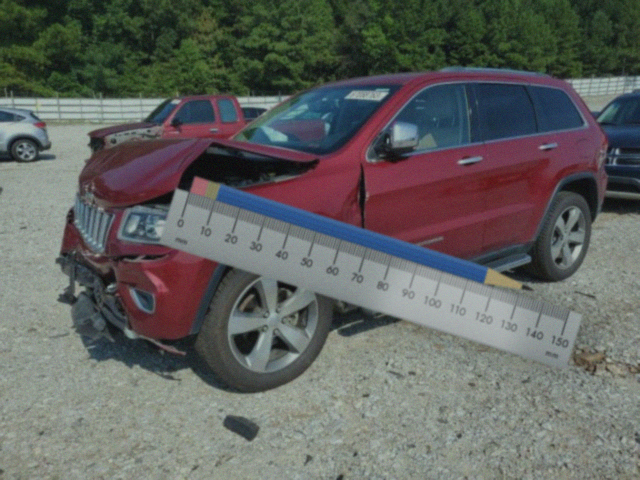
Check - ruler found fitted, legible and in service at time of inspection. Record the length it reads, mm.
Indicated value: 135 mm
